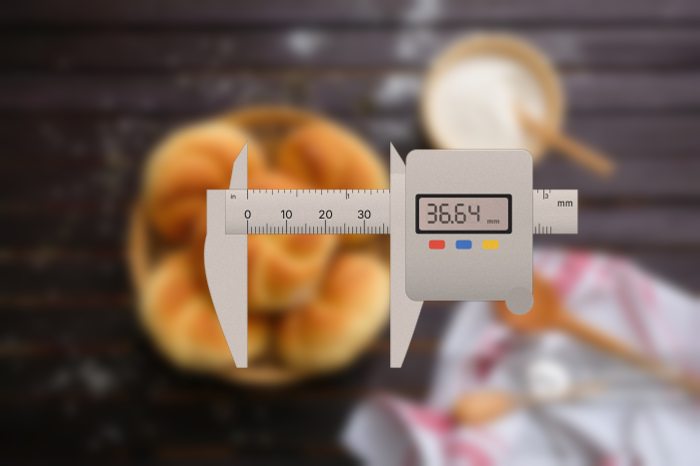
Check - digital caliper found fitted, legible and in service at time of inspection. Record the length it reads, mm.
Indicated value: 36.64 mm
